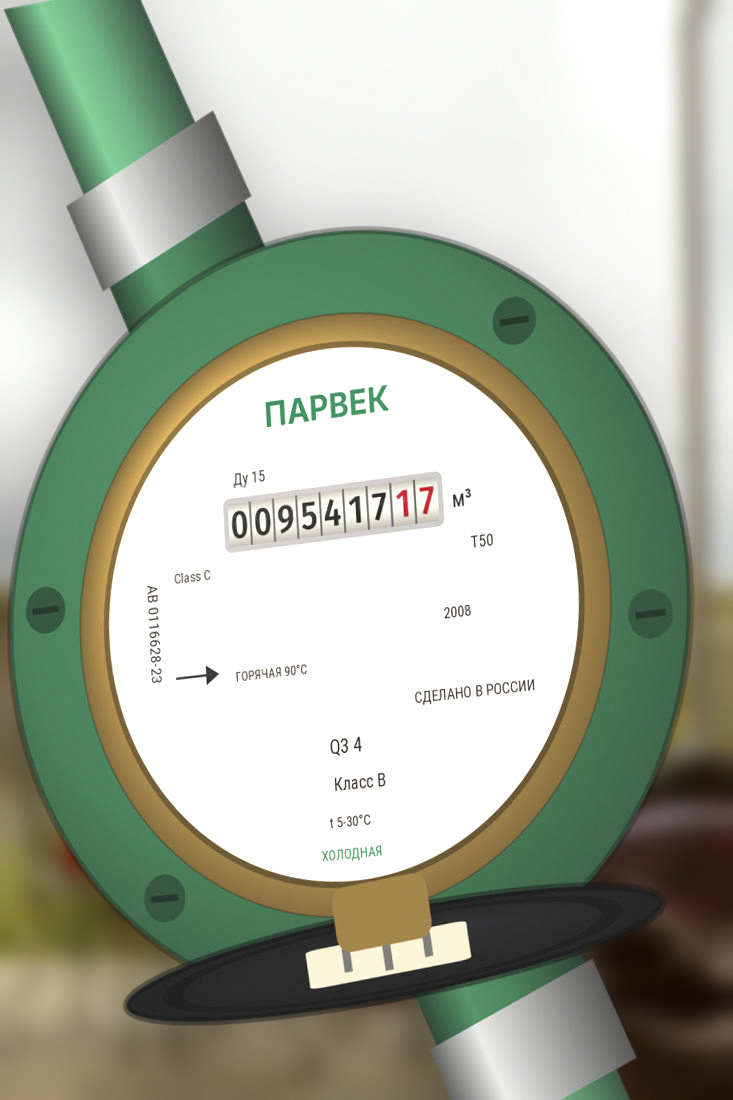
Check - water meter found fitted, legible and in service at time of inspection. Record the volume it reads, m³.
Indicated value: 95417.17 m³
